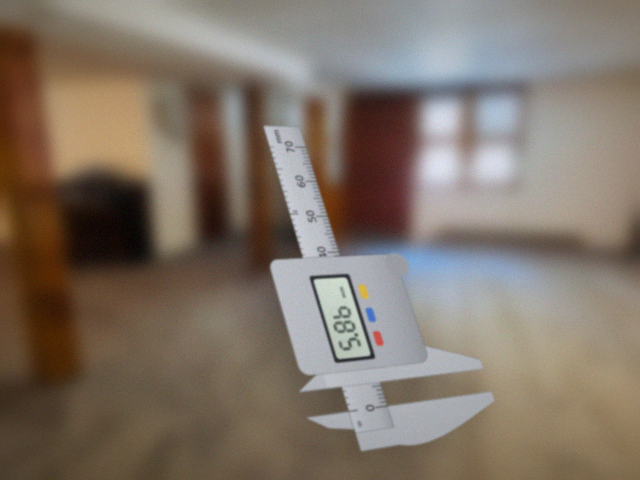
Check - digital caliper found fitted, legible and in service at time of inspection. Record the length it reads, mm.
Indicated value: 5.86 mm
